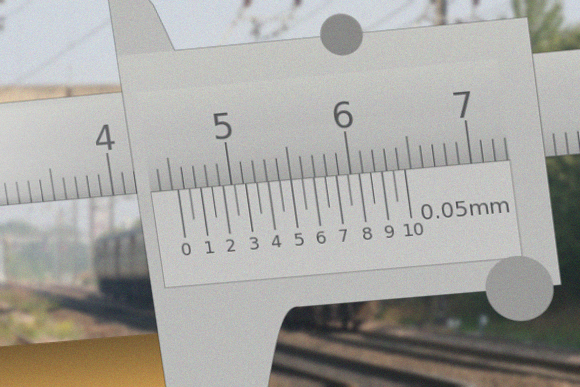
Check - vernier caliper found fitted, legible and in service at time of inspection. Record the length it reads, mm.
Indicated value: 45.5 mm
